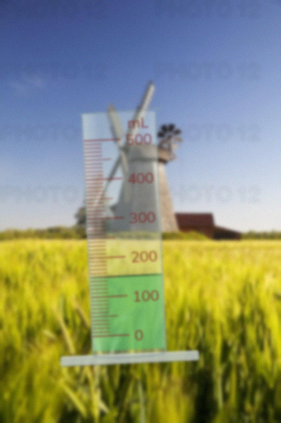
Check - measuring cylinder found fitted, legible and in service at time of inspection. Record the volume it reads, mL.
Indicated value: 150 mL
